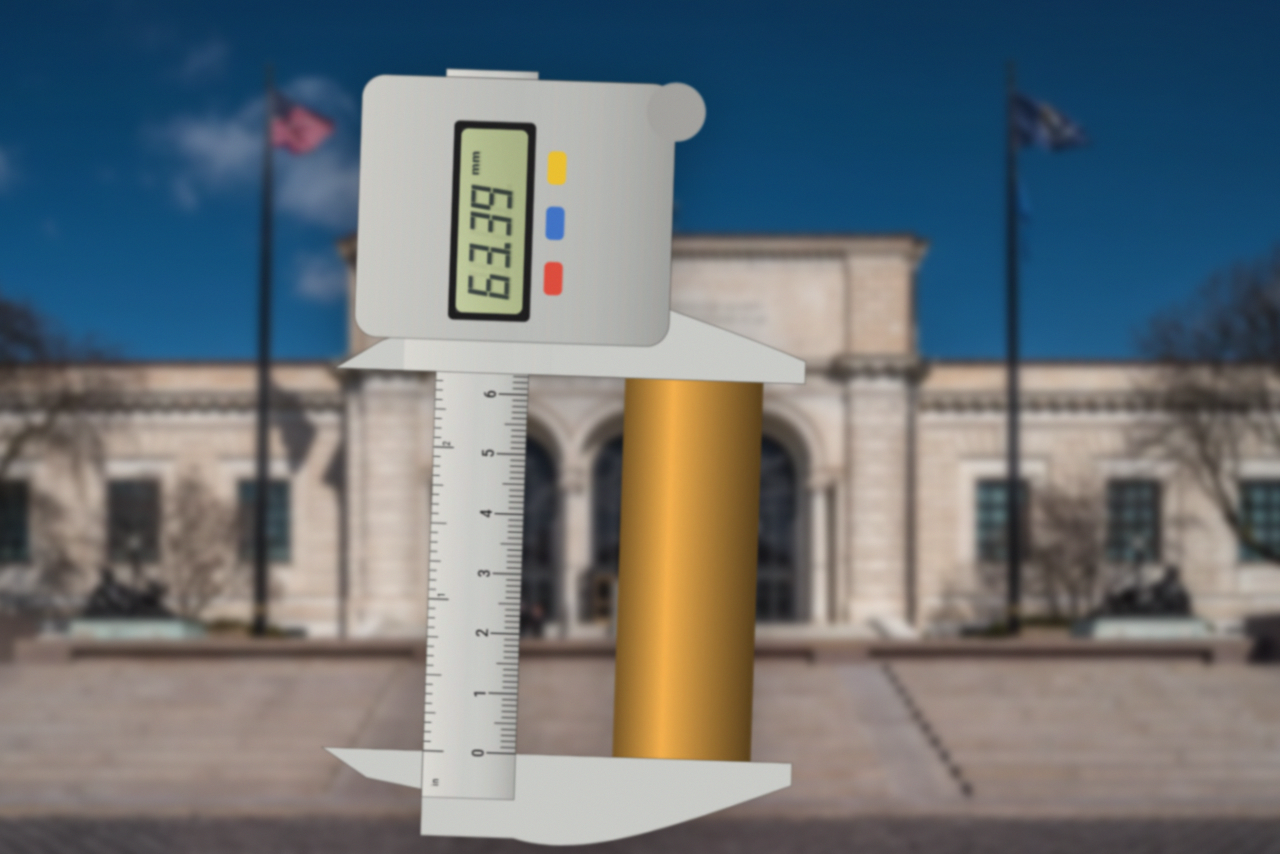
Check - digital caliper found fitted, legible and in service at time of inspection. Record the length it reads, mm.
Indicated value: 63.39 mm
